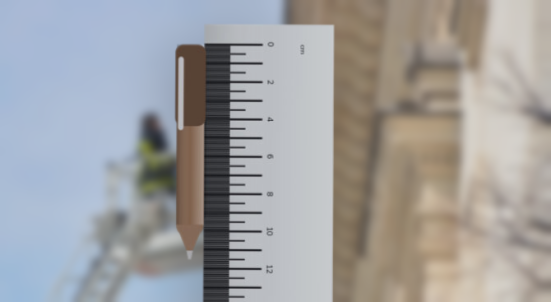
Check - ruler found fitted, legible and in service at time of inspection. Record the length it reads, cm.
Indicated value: 11.5 cm
